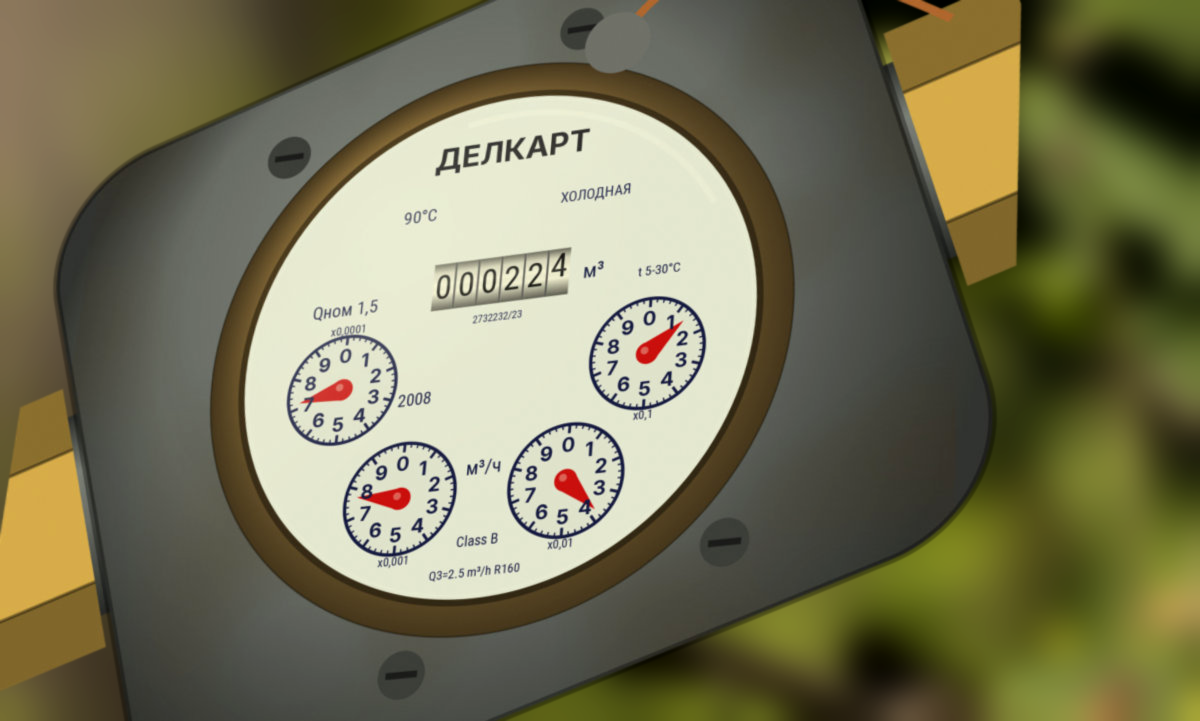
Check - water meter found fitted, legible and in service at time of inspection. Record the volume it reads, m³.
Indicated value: 224.1377 m³
